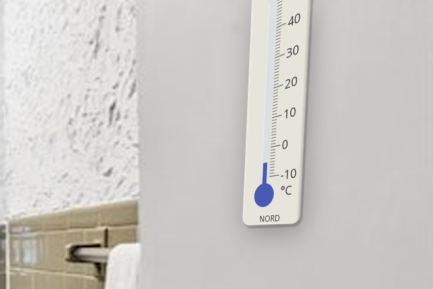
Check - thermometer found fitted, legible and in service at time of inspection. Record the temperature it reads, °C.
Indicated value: -5 °C
